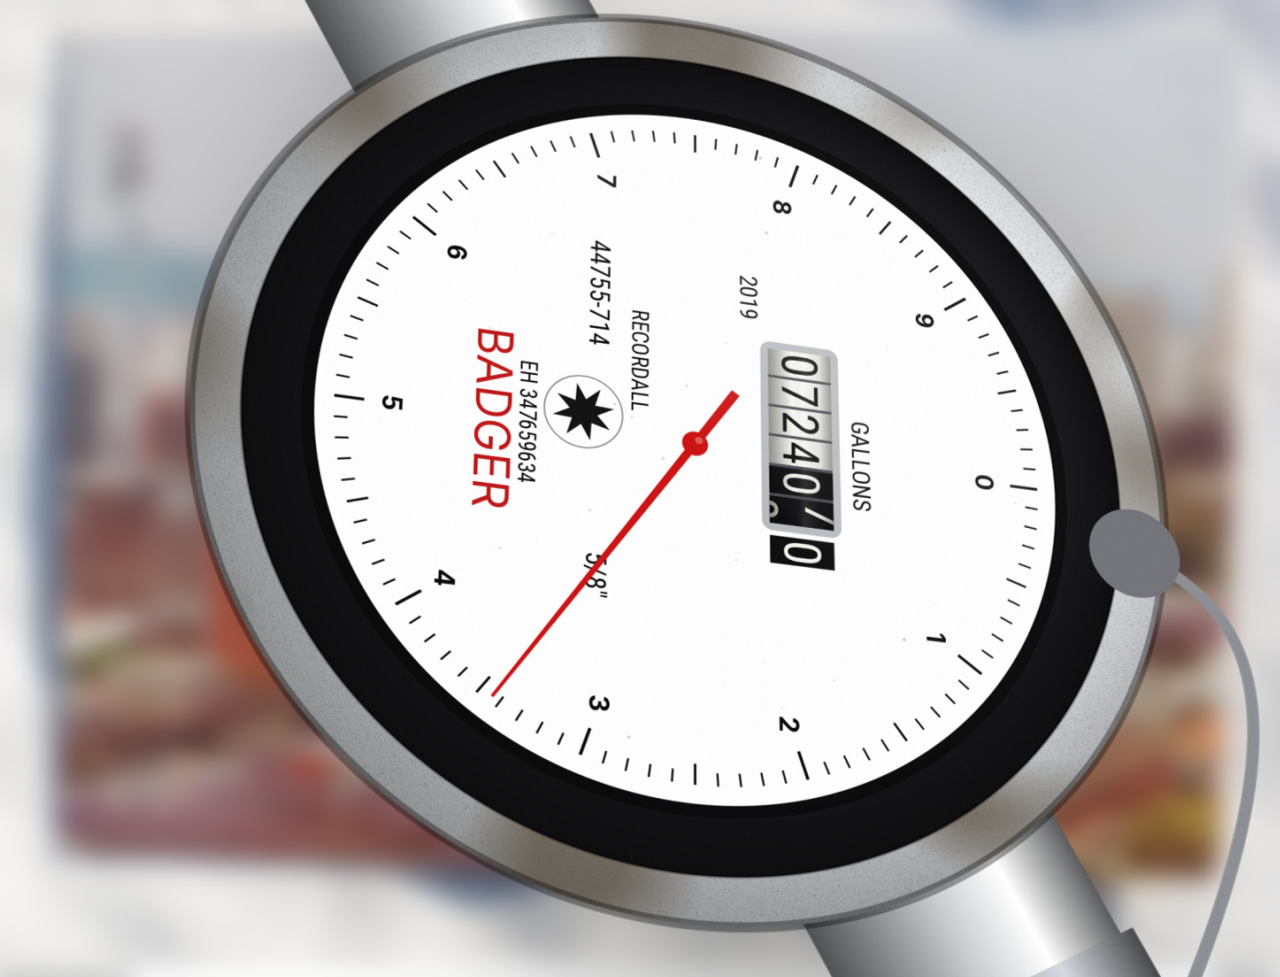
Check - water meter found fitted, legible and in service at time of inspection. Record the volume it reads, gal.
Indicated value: 724073.4 gal
